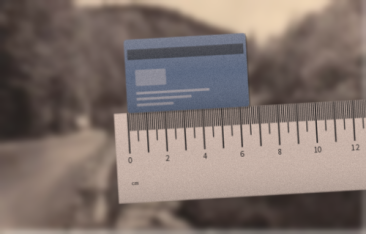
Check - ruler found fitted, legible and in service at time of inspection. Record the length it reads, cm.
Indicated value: 6.5 cm
